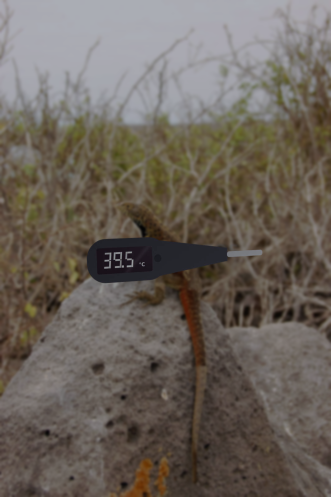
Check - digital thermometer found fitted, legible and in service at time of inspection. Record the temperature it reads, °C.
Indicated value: 39.5 °C
